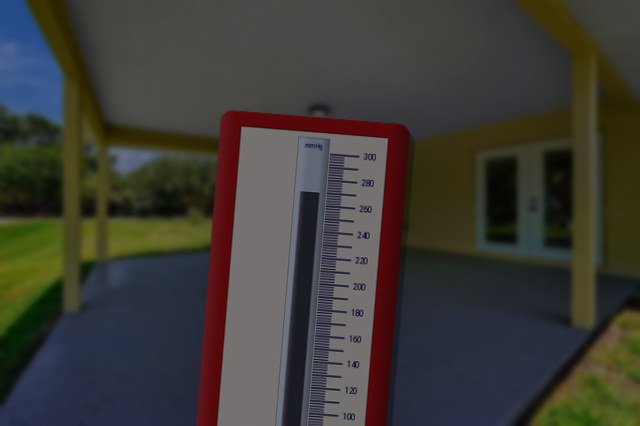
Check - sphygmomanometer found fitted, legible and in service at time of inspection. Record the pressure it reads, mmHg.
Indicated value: 270 mmHg
